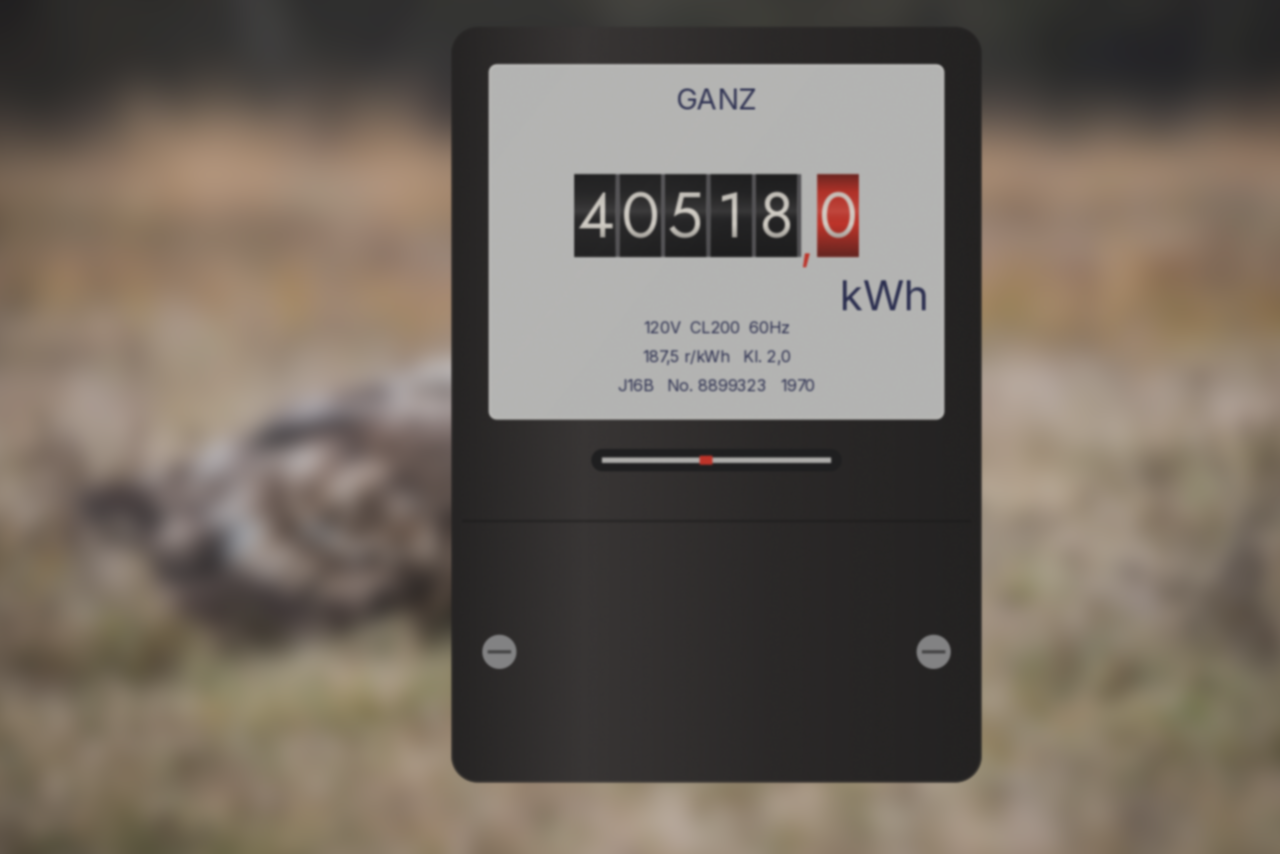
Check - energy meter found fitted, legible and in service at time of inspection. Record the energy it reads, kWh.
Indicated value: 40518.0 kWh
